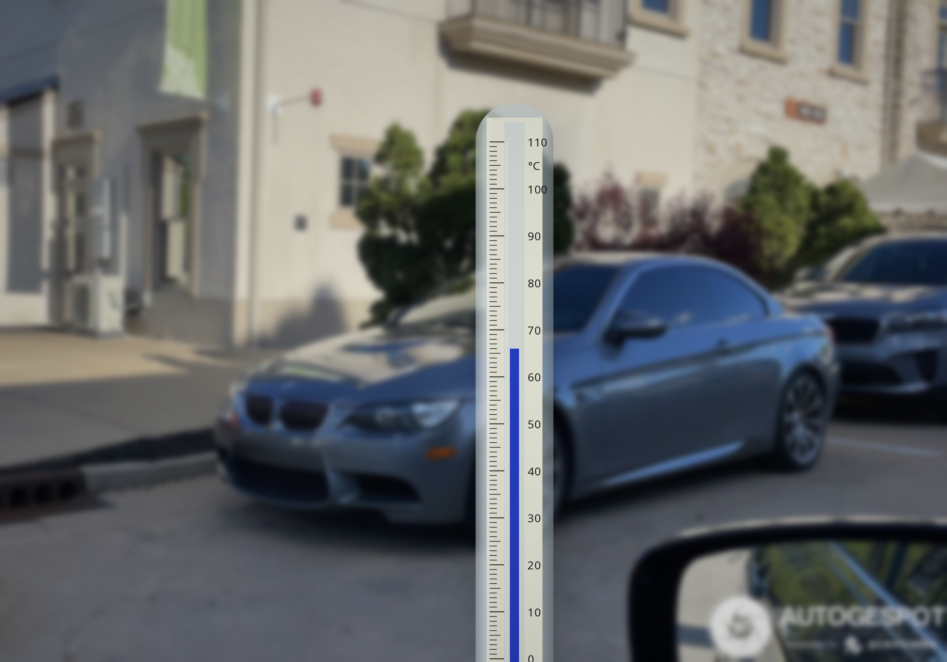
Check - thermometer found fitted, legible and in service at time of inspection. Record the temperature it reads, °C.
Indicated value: 66 °C
